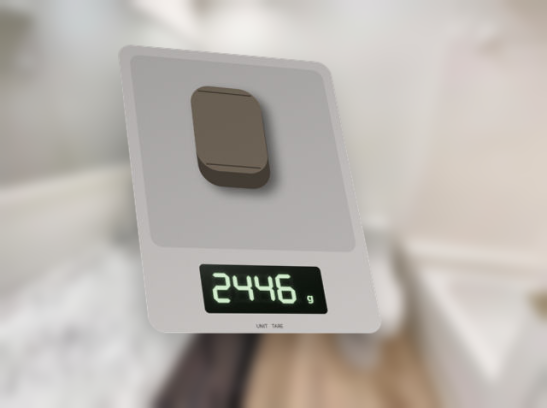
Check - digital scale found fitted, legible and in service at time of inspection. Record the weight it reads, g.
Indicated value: 2446 g
